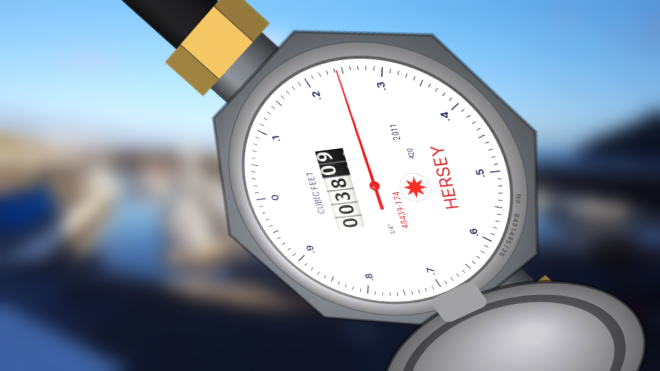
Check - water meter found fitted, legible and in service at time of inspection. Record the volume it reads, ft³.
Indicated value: 3809.24 ft³
